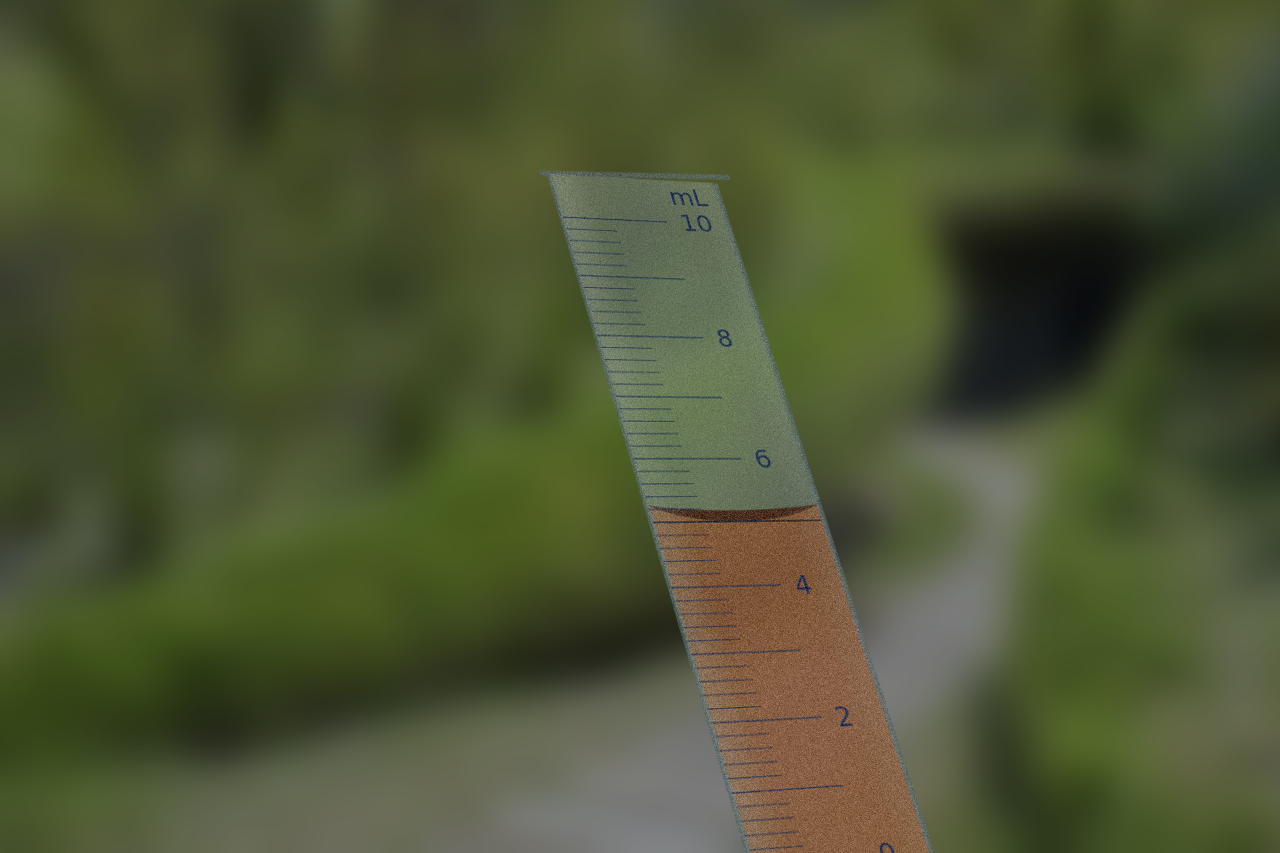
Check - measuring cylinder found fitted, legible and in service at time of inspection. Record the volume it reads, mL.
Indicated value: 5 mL
